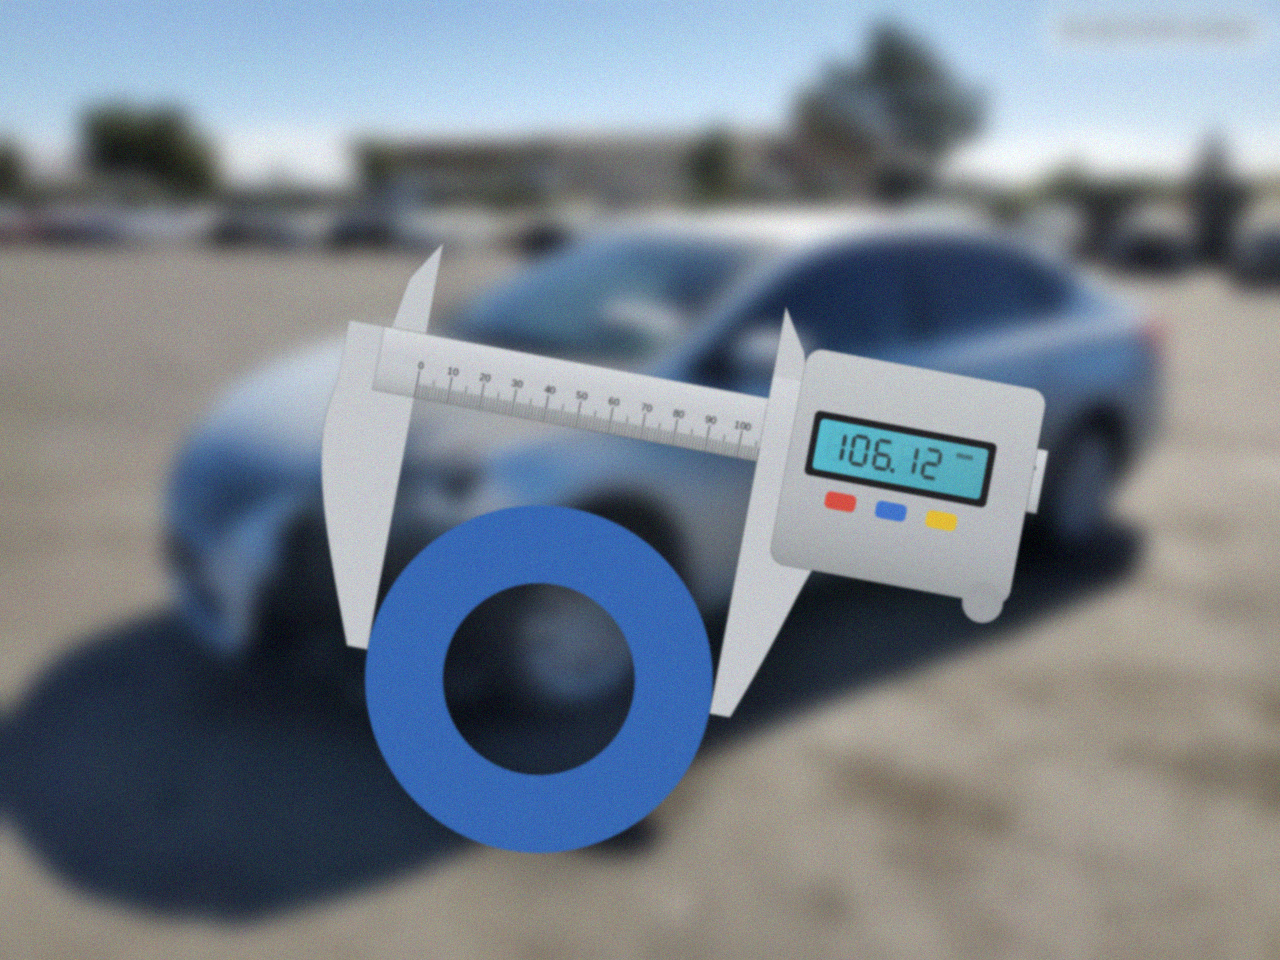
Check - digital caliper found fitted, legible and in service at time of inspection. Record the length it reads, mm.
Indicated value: 106.12 mm
